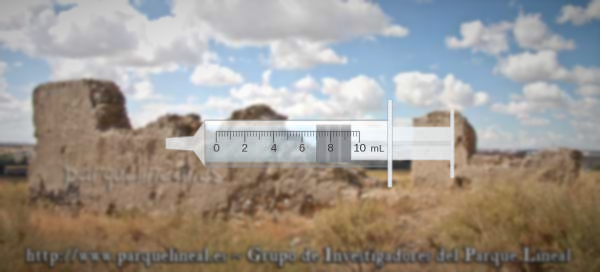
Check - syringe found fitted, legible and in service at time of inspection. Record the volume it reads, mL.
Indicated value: 7 mL
